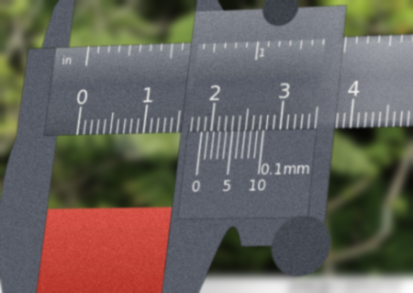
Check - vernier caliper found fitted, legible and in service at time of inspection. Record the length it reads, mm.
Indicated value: 18.6 mm
